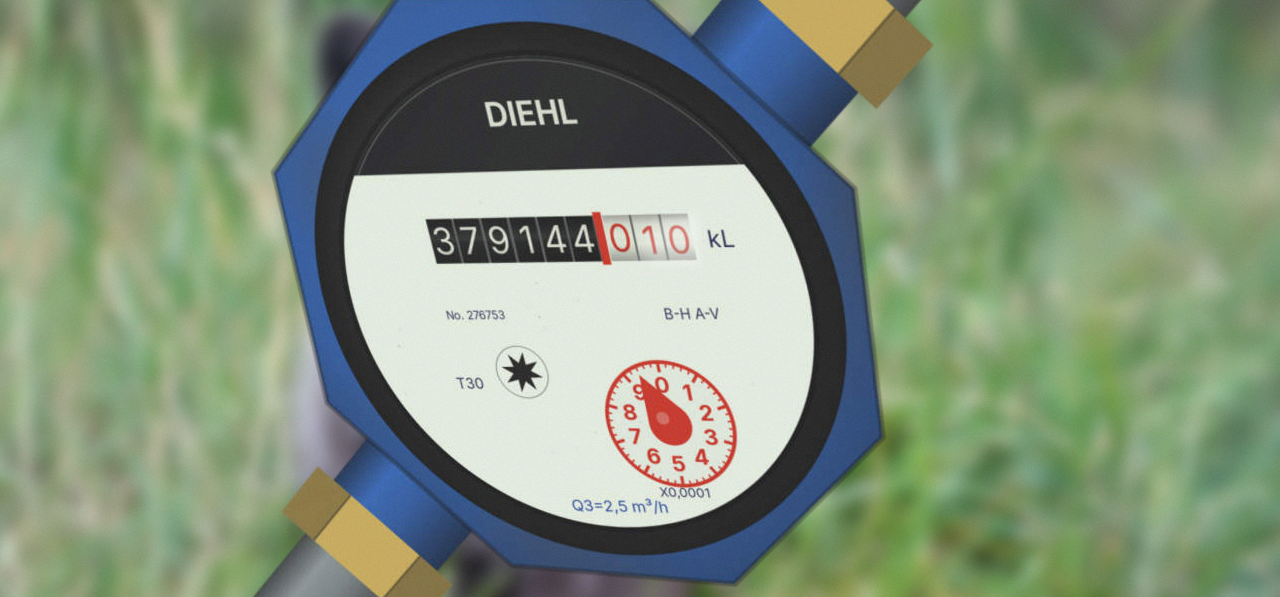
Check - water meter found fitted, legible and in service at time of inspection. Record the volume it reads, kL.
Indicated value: 379144.0099 kL
